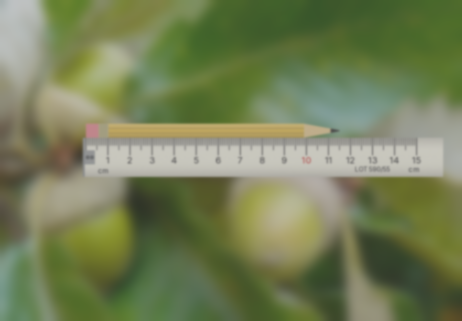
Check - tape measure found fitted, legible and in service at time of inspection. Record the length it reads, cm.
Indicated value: 11.5 cm
